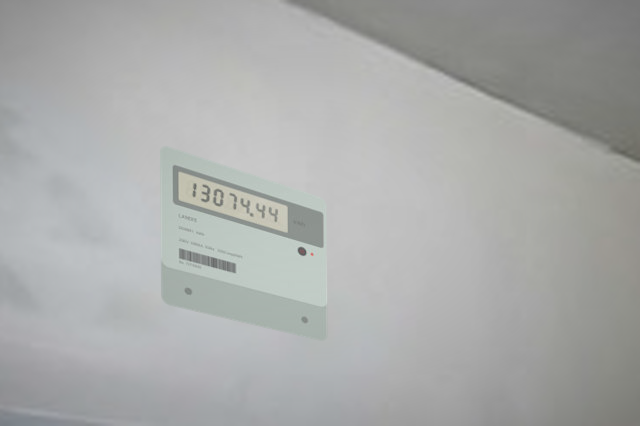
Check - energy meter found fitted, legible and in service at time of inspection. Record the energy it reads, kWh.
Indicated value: 13074.44 kWh
